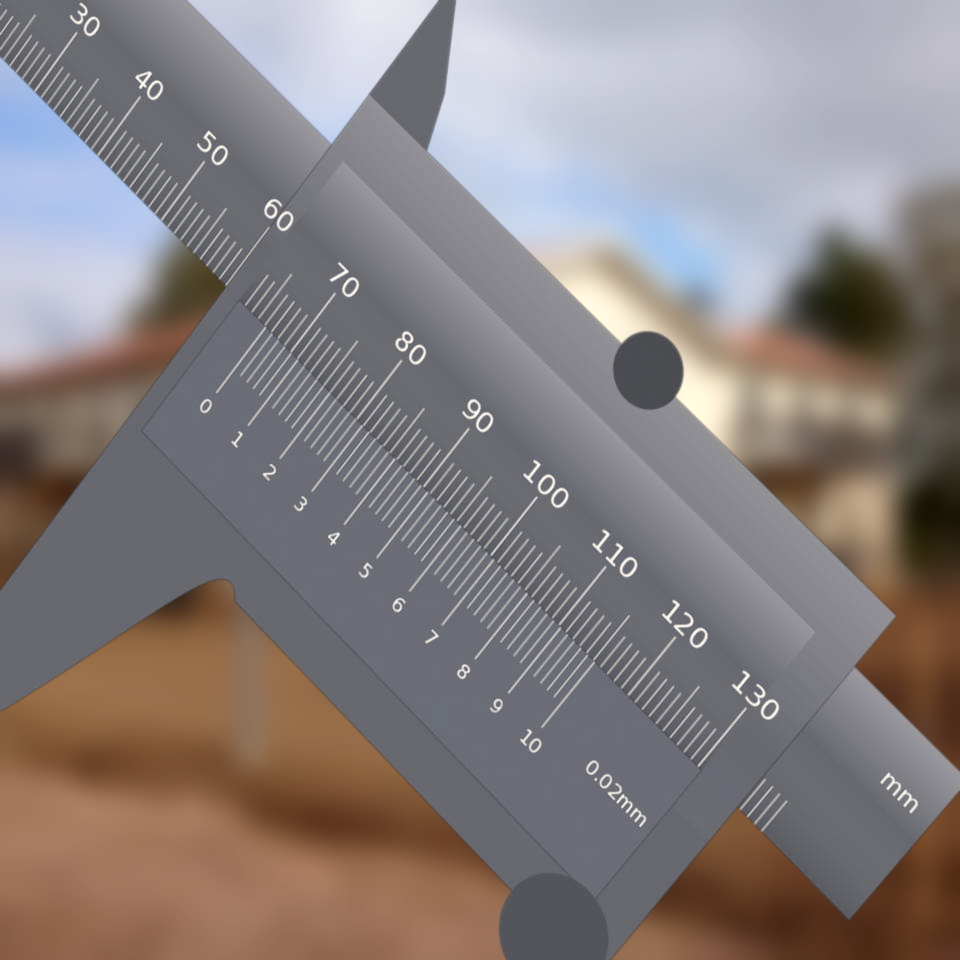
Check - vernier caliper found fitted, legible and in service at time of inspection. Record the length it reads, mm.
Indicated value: 66.2 mm
